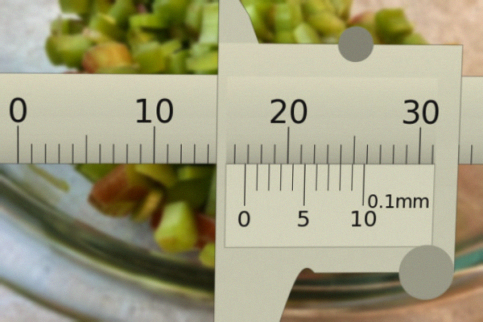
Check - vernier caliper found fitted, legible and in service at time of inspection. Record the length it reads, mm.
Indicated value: 16.8 mm
